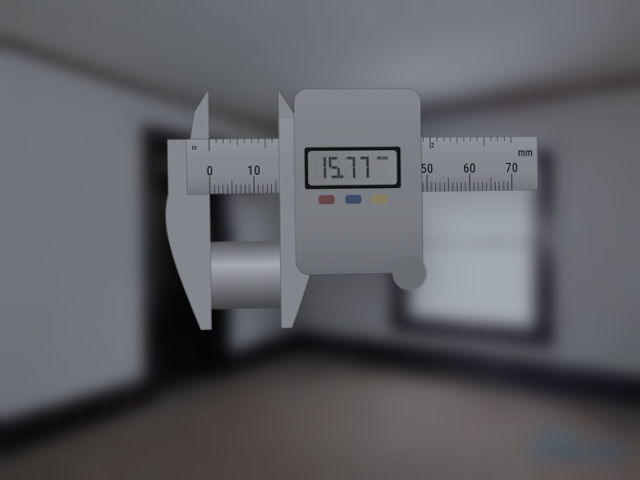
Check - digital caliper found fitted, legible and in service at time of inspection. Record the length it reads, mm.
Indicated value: 15.77 mm
